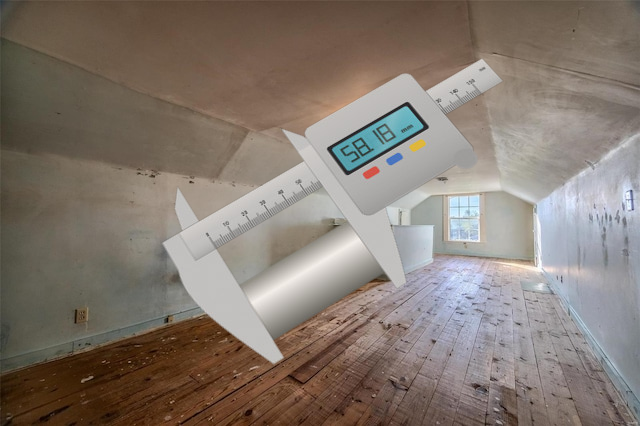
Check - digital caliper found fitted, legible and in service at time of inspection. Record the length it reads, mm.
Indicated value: 58.18 mm
